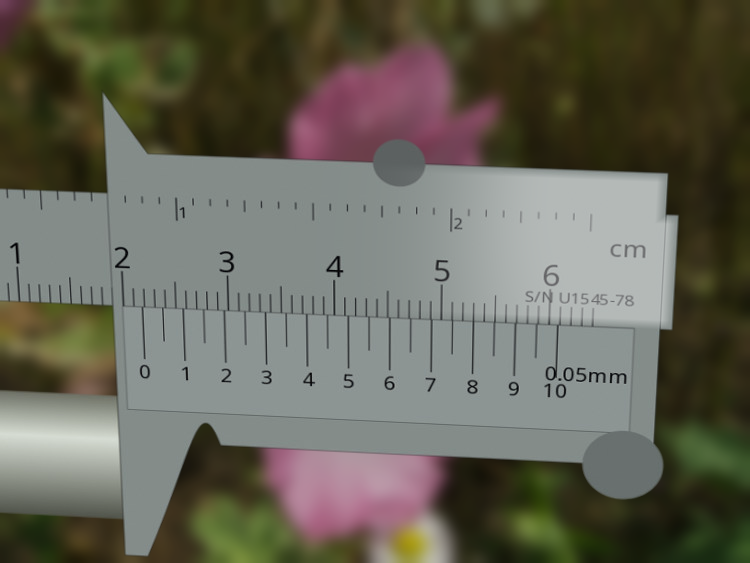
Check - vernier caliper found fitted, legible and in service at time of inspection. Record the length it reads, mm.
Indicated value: 21.8 mm
